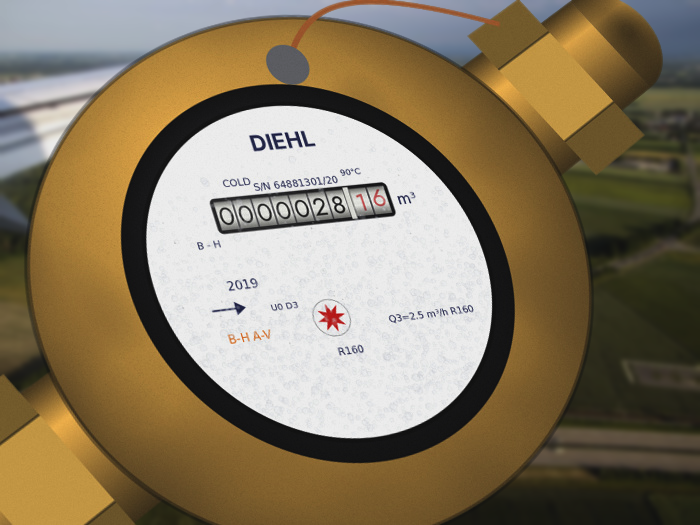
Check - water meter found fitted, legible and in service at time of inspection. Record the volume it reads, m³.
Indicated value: 28.16 m³
